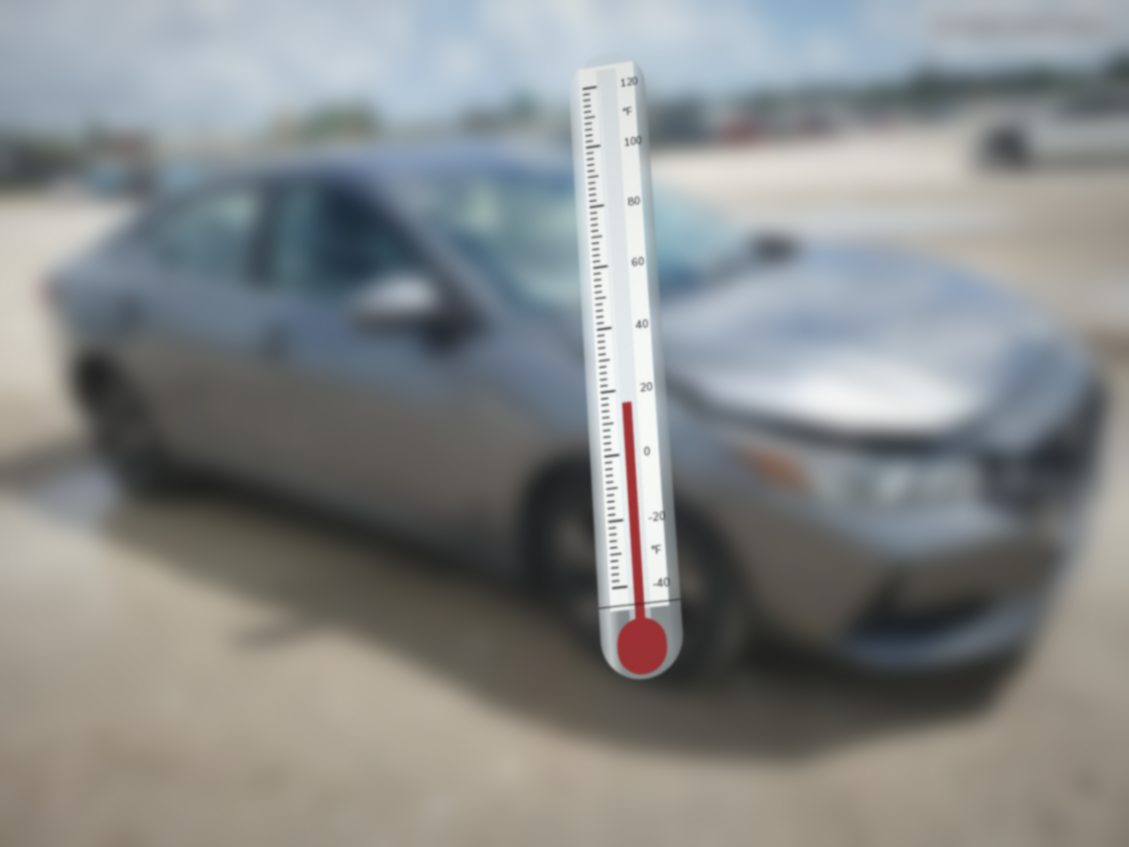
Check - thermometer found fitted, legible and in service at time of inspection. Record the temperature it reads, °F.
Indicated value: 16 °F
